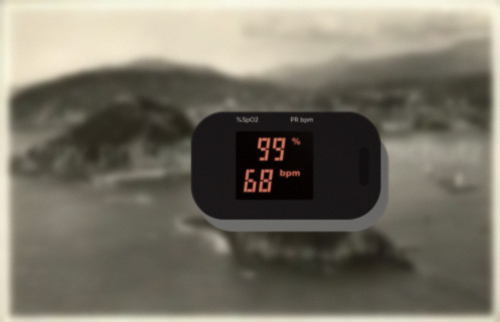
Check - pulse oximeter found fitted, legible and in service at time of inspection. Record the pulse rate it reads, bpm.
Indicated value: 68 bpm
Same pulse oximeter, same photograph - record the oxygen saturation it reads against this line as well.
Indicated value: 99 %
